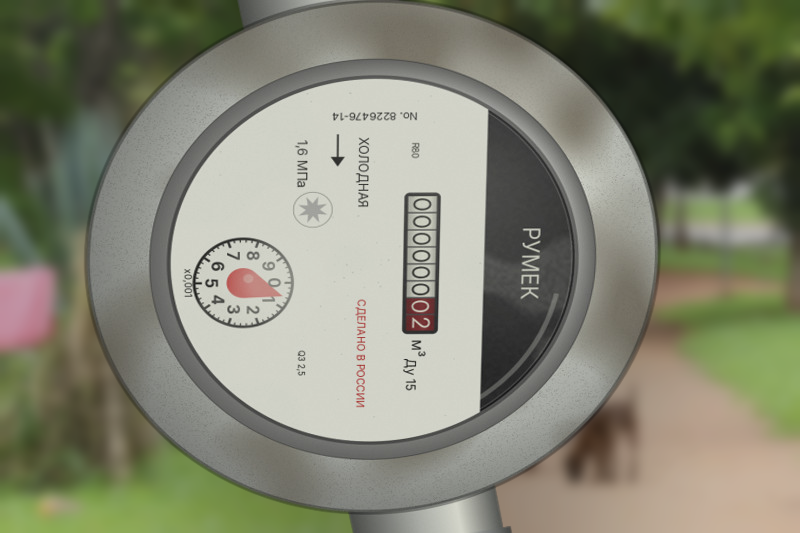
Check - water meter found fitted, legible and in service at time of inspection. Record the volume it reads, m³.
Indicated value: 0.020 m³
